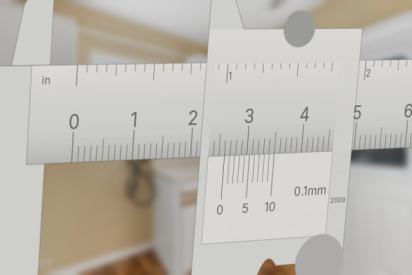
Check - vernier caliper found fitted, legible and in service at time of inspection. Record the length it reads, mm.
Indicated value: 26.0 mm
